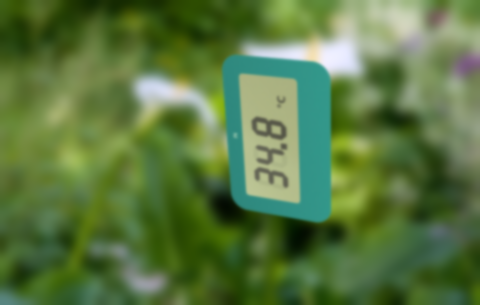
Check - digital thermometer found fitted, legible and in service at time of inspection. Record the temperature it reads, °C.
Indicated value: 34.8 °C
